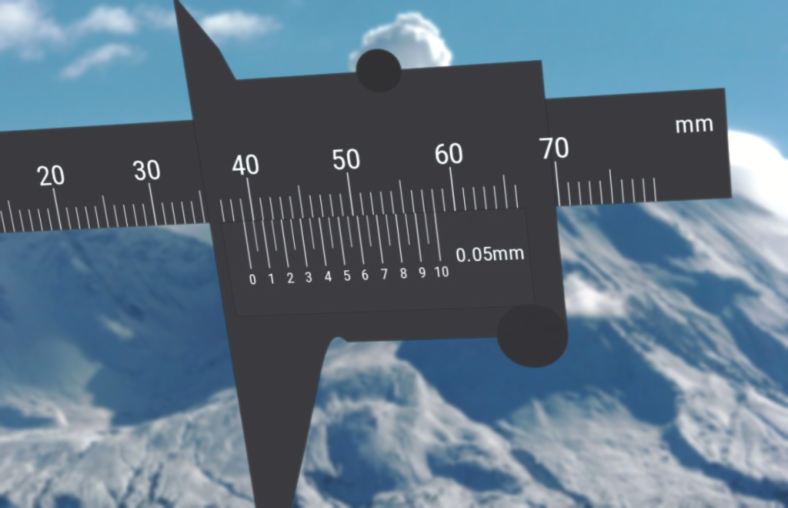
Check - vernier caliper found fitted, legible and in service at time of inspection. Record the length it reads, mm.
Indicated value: 39.0 mm
